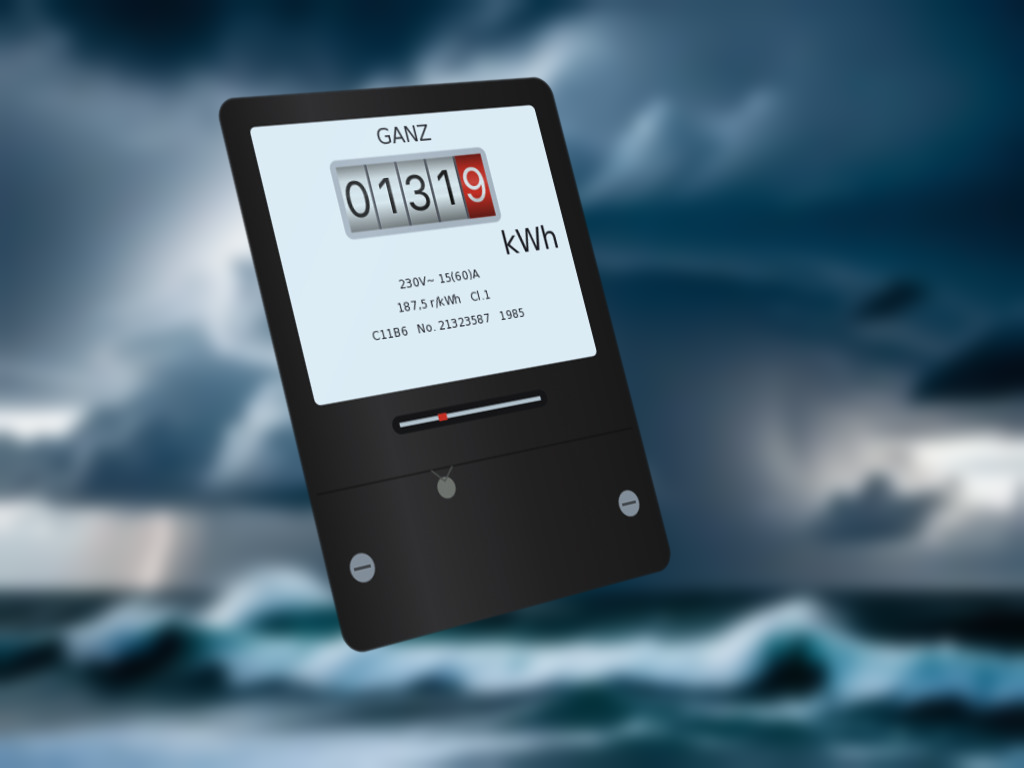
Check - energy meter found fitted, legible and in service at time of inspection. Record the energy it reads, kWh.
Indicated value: 131.9 kWh
